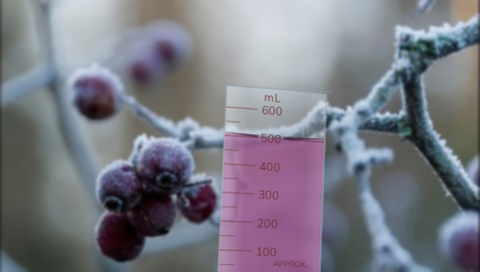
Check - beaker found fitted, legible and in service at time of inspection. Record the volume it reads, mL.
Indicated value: 500 mL
